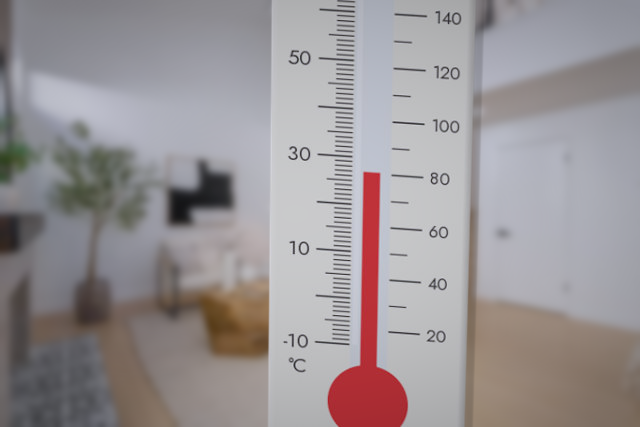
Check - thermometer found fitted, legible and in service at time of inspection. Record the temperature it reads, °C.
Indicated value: 27 °C
